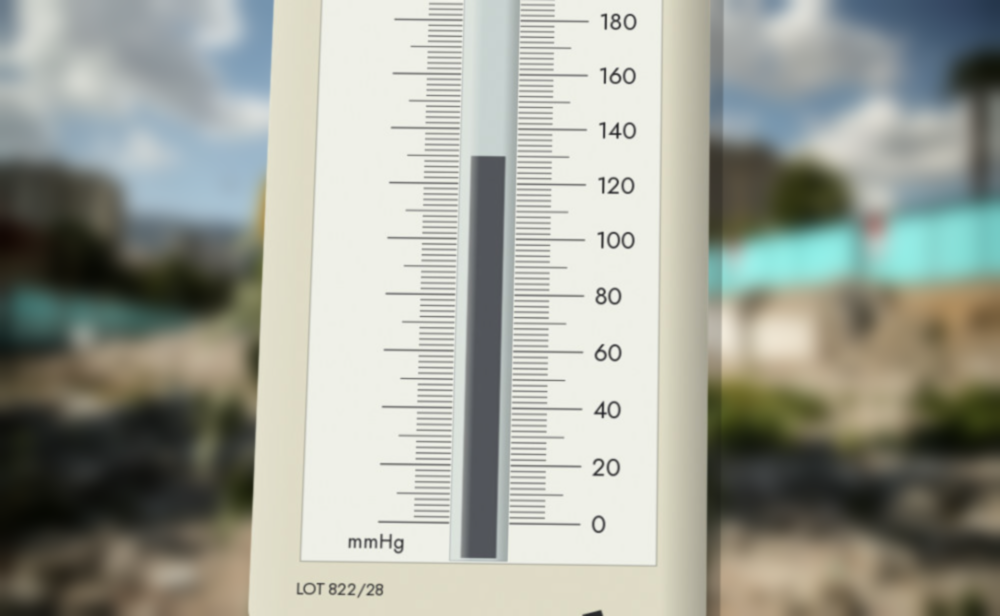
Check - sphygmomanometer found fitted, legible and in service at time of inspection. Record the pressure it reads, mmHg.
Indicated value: 130 mmHg
